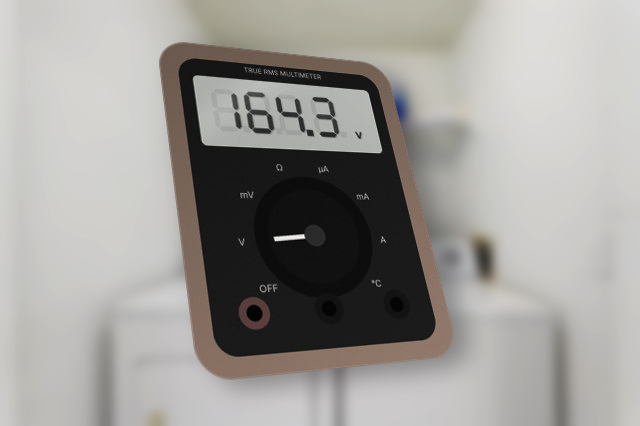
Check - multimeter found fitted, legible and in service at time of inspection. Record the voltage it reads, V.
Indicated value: 164.3 V
